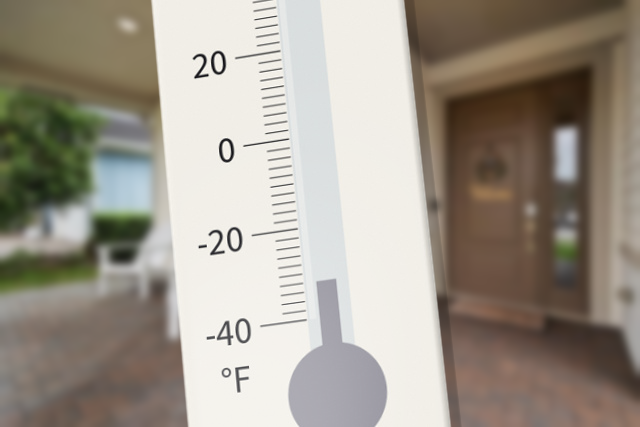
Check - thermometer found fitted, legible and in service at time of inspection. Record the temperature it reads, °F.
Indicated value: -32 °F
